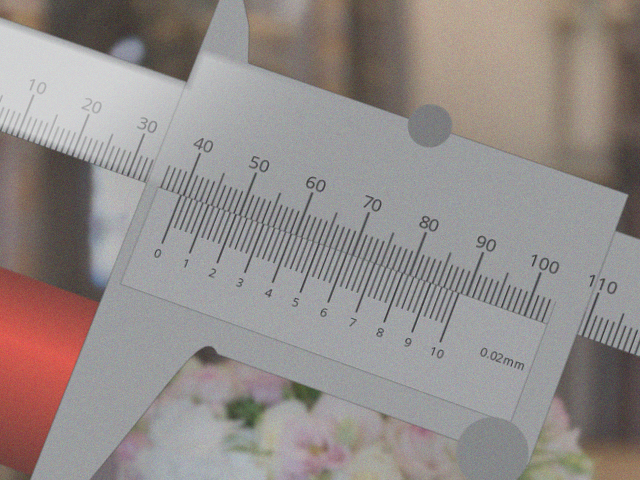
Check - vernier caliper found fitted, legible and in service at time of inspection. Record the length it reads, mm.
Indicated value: 39.6 mm
